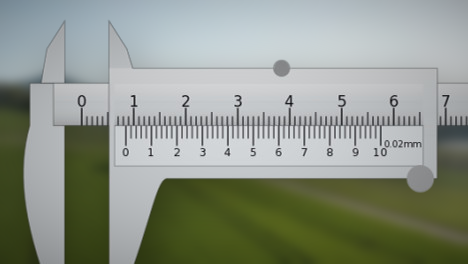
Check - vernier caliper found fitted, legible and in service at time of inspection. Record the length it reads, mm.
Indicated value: 8.5 mm
